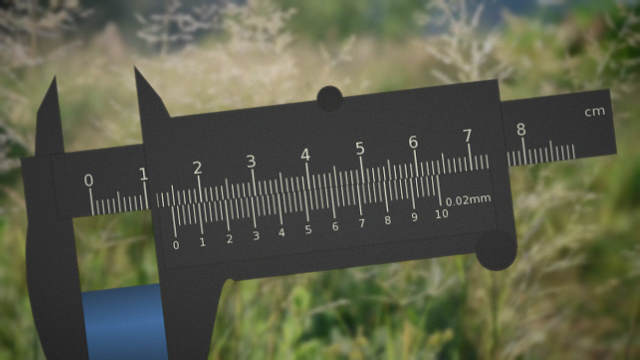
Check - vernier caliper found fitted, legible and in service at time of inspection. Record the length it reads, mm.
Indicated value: 14.6 mm
